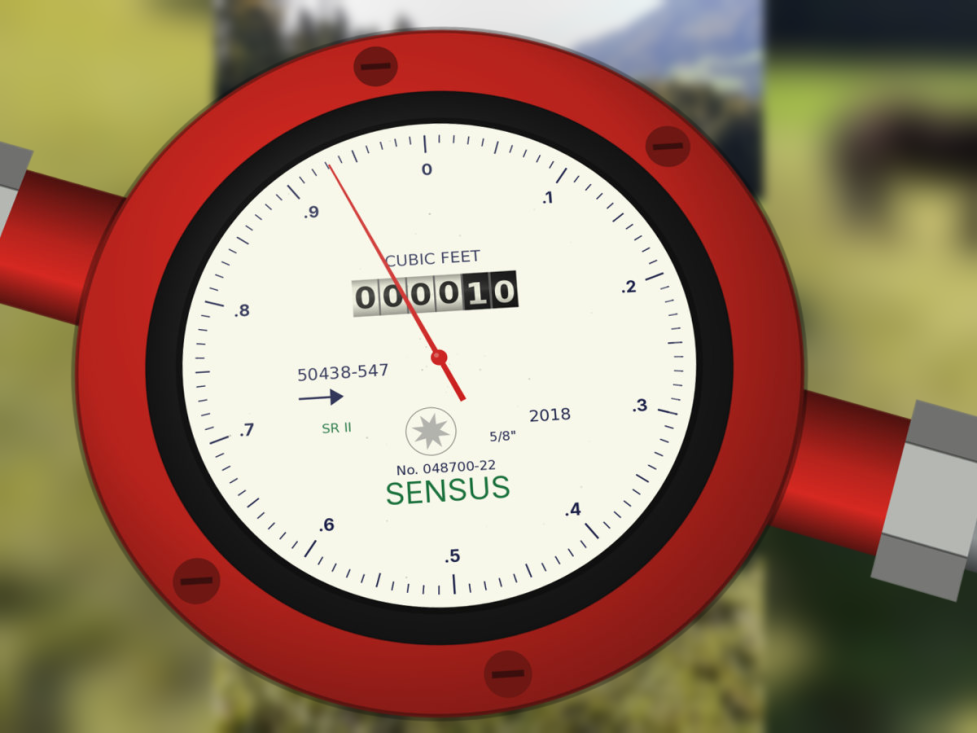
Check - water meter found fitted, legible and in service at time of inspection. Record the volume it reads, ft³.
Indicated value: 9.93 ft³
